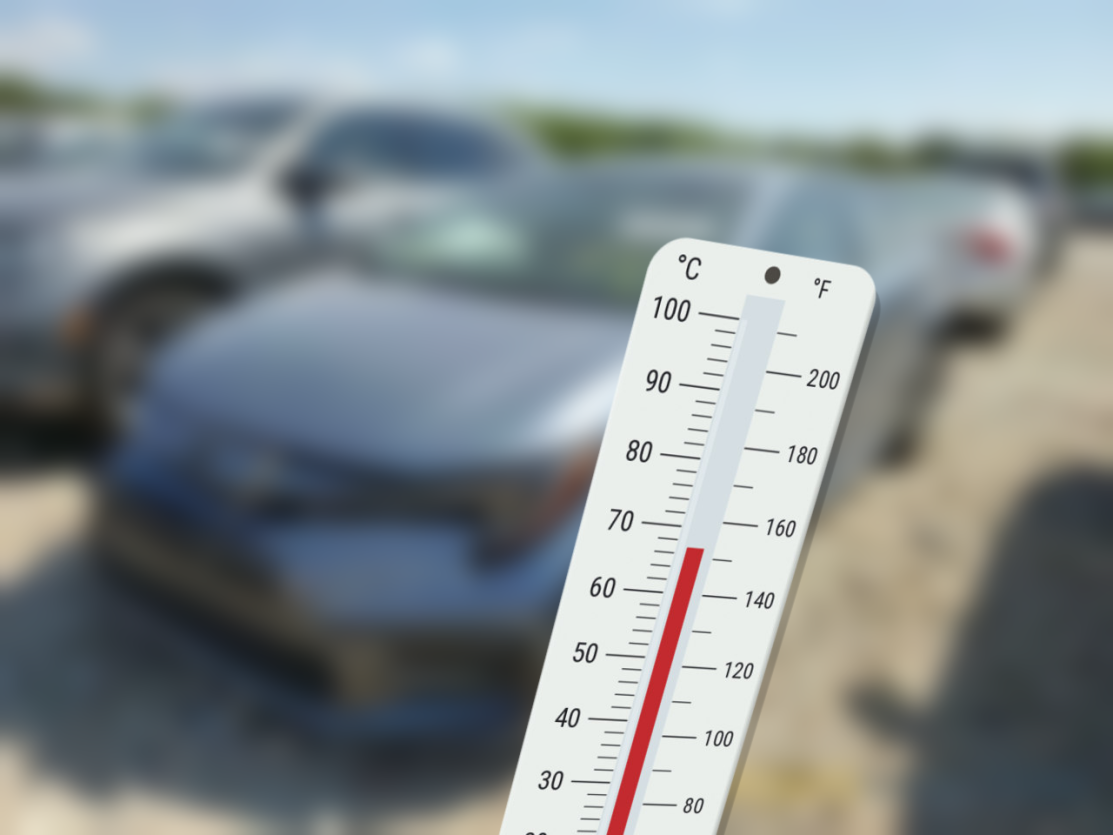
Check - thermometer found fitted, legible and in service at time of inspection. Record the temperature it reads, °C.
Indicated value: 67 °C
